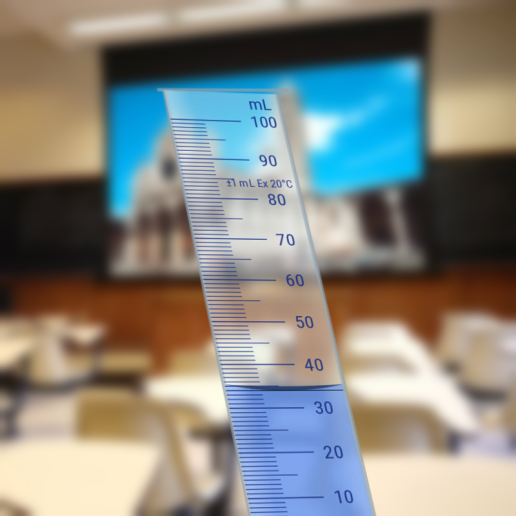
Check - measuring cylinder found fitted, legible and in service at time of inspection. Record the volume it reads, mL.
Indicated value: 34 mL
